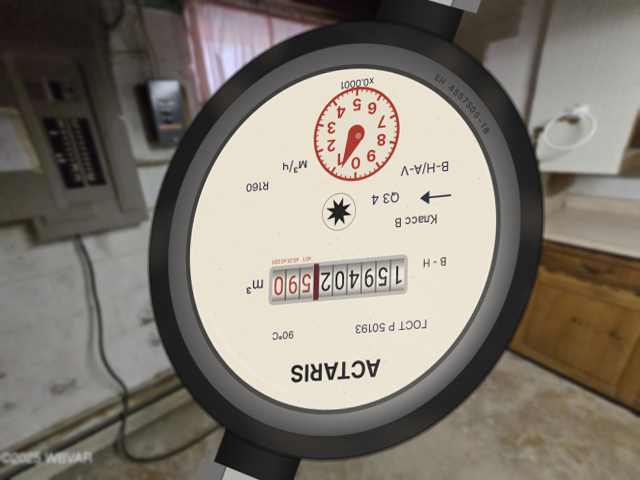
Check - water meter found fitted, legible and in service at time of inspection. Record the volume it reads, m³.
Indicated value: 159402.5900 m³
